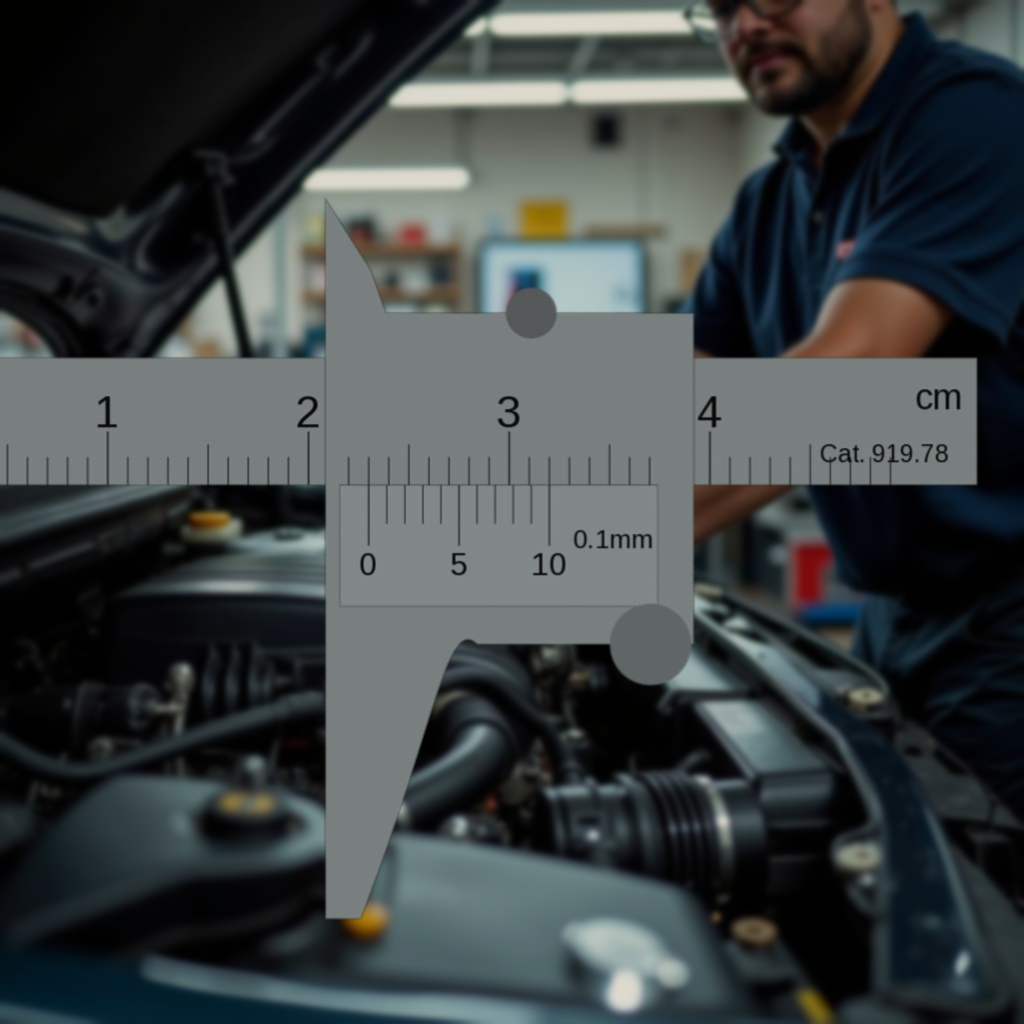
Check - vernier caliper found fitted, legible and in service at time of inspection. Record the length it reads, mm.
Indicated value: 23.0 mm
